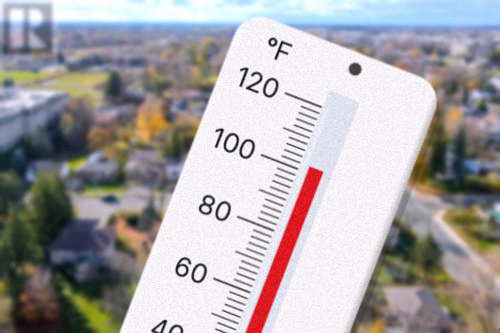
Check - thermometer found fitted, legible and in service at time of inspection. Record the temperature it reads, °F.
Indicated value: 102 °F
